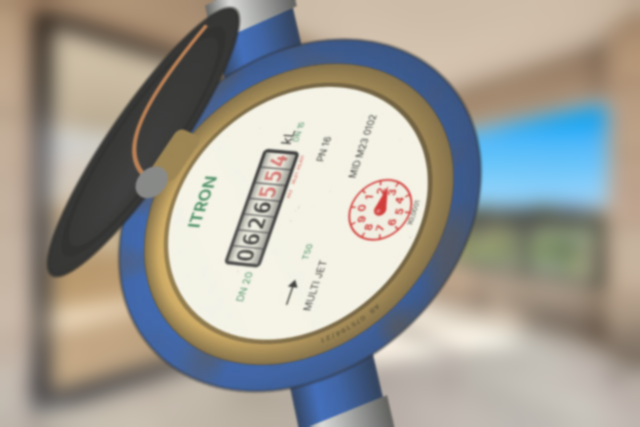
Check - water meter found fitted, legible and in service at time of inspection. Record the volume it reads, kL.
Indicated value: 626.5542 kL
